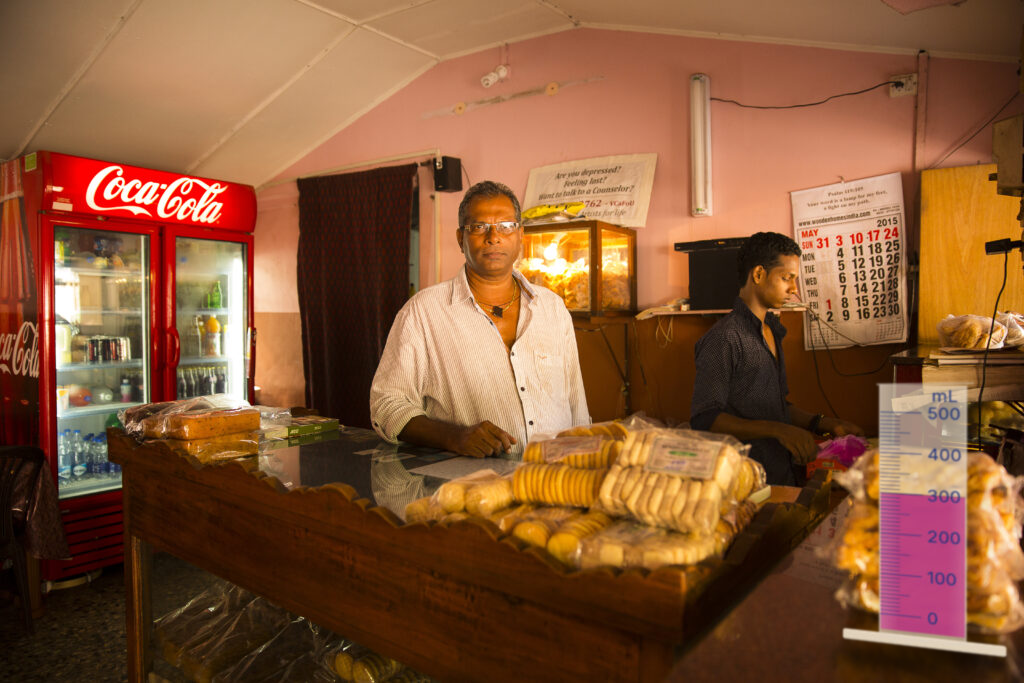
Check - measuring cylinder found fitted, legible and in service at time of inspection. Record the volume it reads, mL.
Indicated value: 300 mL
